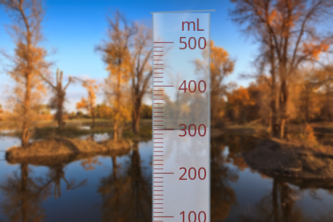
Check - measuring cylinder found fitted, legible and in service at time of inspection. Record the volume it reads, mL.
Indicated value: 300 mL
